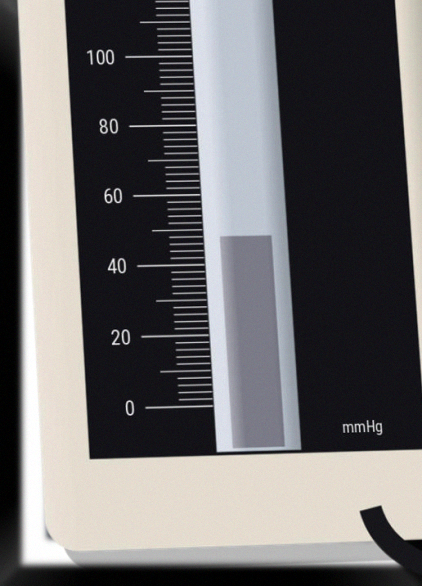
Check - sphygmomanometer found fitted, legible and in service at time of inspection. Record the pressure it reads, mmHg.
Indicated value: 48 mmHg
